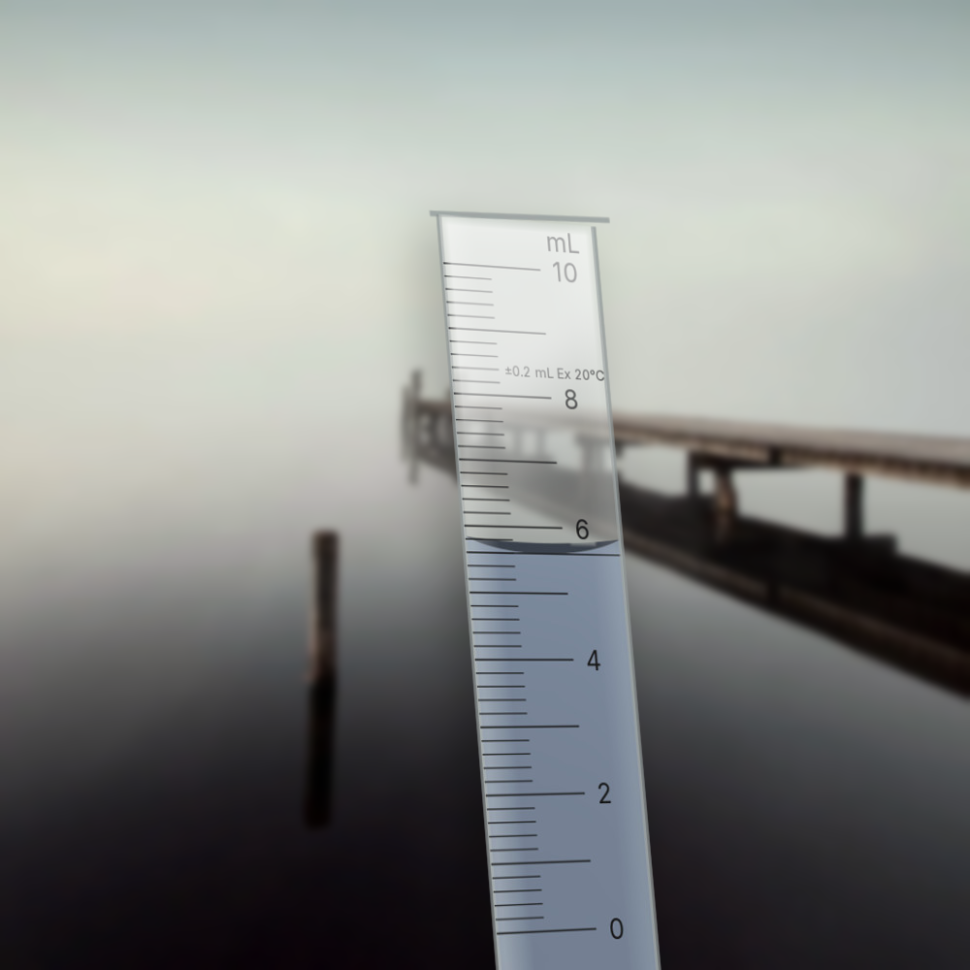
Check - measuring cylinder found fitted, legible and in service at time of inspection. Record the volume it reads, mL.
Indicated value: 5.6 mL
